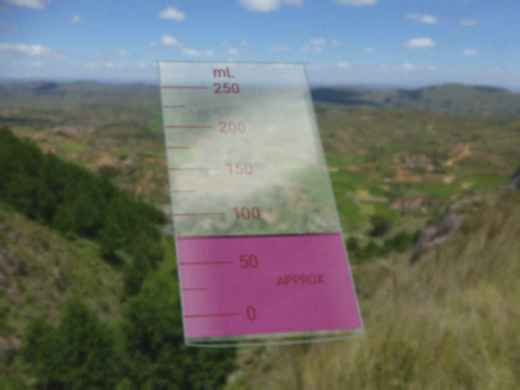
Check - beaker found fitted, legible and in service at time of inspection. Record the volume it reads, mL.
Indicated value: 75 mL
